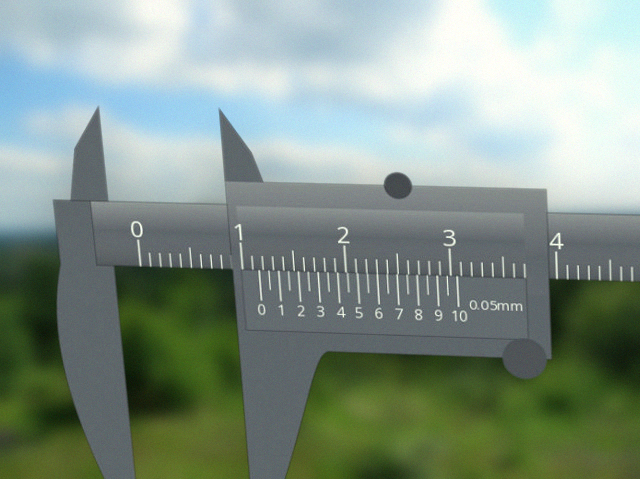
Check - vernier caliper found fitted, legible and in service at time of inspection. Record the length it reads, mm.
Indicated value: 11.6 mm
